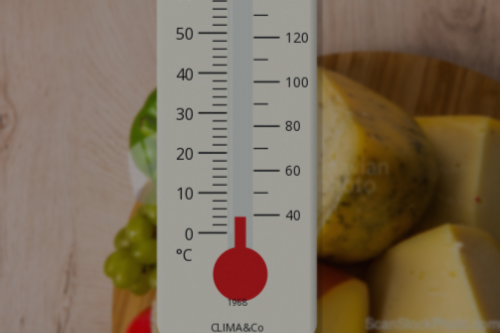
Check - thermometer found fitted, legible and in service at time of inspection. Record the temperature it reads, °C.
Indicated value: 4 °C
